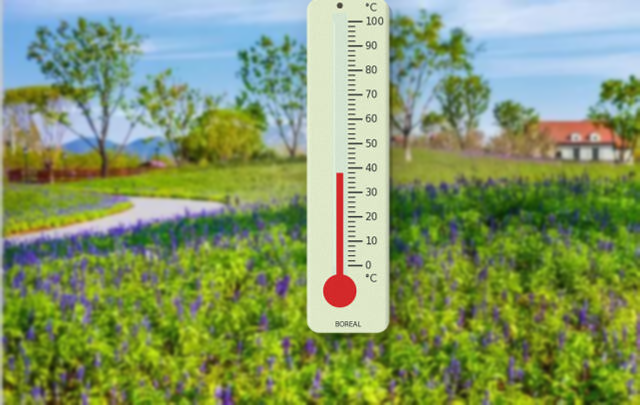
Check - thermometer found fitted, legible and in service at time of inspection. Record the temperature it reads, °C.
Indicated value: 38 °C
